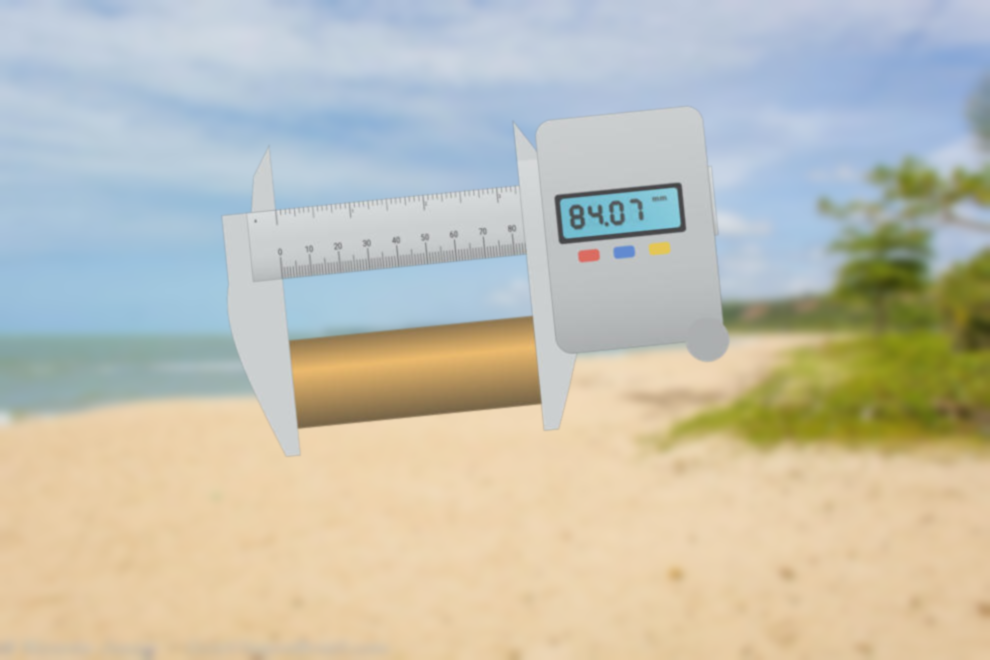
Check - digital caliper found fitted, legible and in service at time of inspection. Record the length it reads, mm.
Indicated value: 84.07 mm
